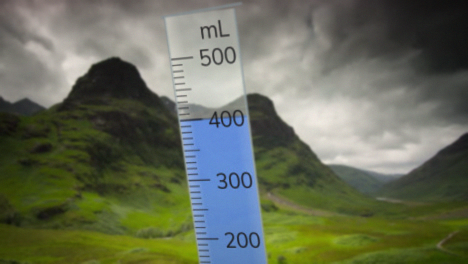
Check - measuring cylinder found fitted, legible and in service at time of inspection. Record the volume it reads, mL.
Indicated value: 400 mL
